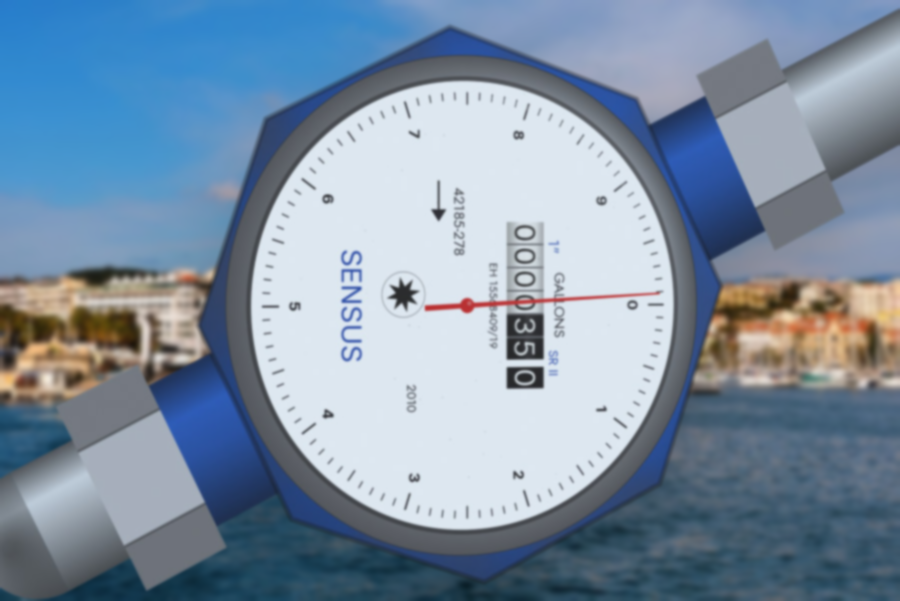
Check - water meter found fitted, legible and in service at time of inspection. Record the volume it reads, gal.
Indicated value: 349.9 gal
